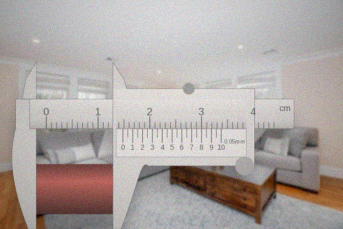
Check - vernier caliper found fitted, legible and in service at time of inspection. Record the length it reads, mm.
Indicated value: 14.8 mm
